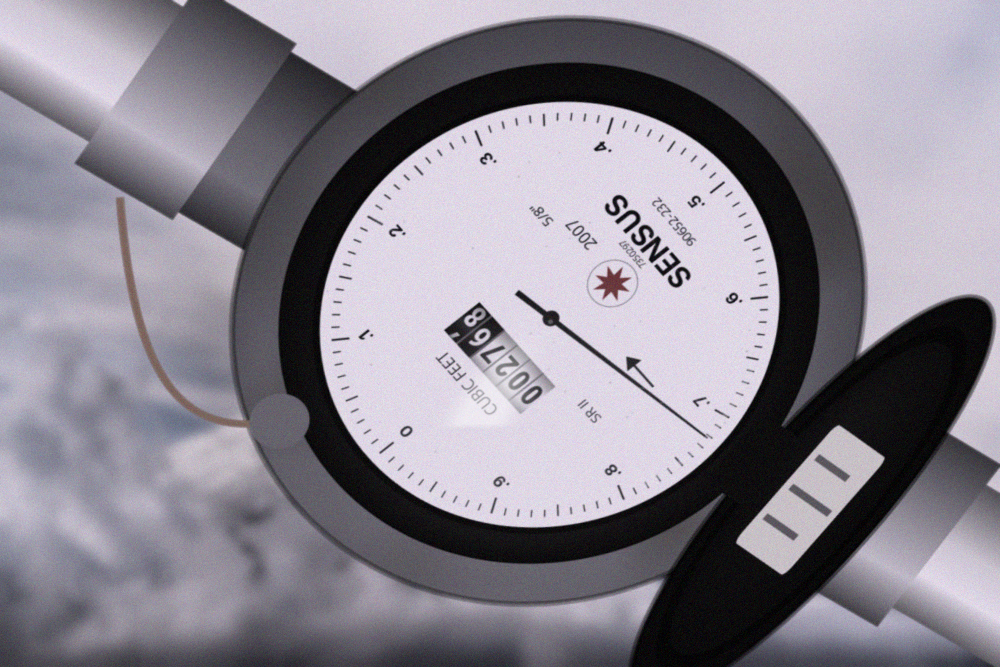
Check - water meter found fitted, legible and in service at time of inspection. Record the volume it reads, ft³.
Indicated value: 2767.72 ft³
